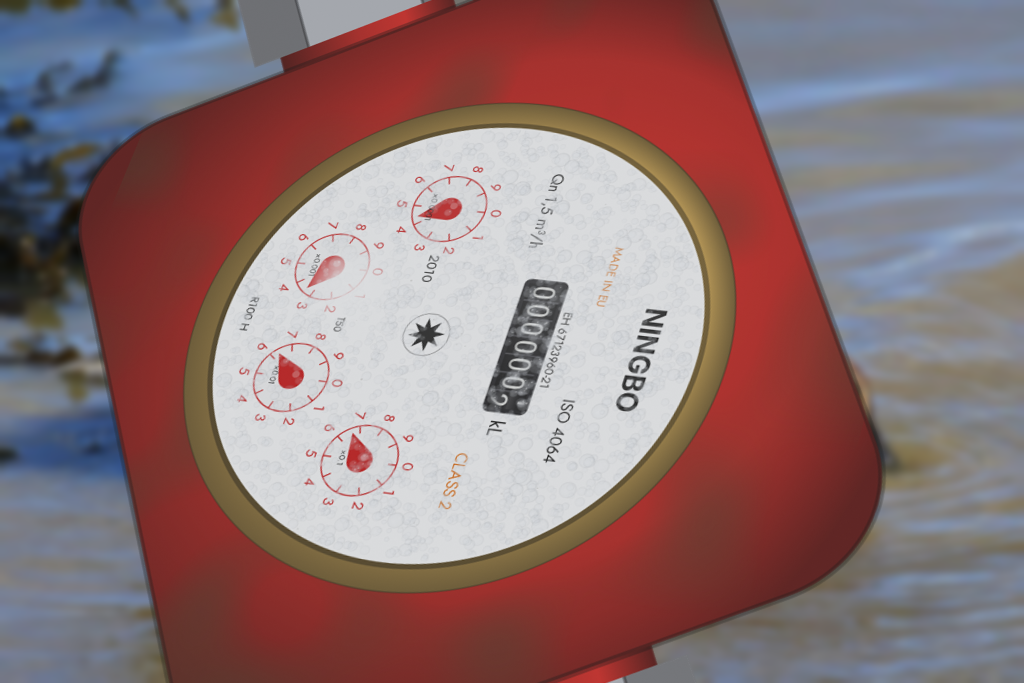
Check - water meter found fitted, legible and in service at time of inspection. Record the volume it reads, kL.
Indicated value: 1.6634 kL
